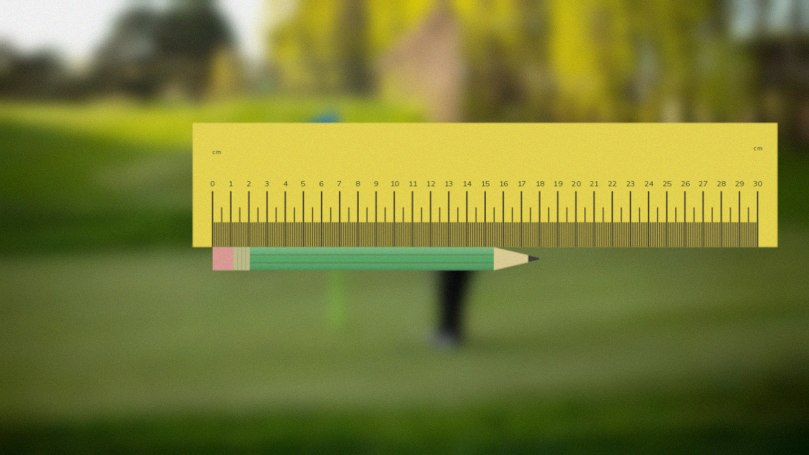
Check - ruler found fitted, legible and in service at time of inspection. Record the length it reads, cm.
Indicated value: 18 cm
